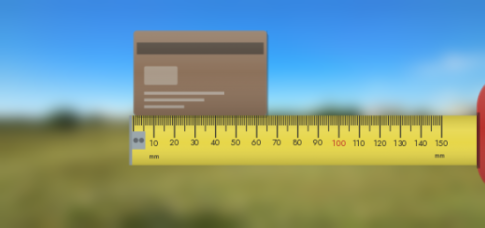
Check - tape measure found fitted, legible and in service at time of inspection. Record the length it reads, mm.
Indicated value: 65 mm
